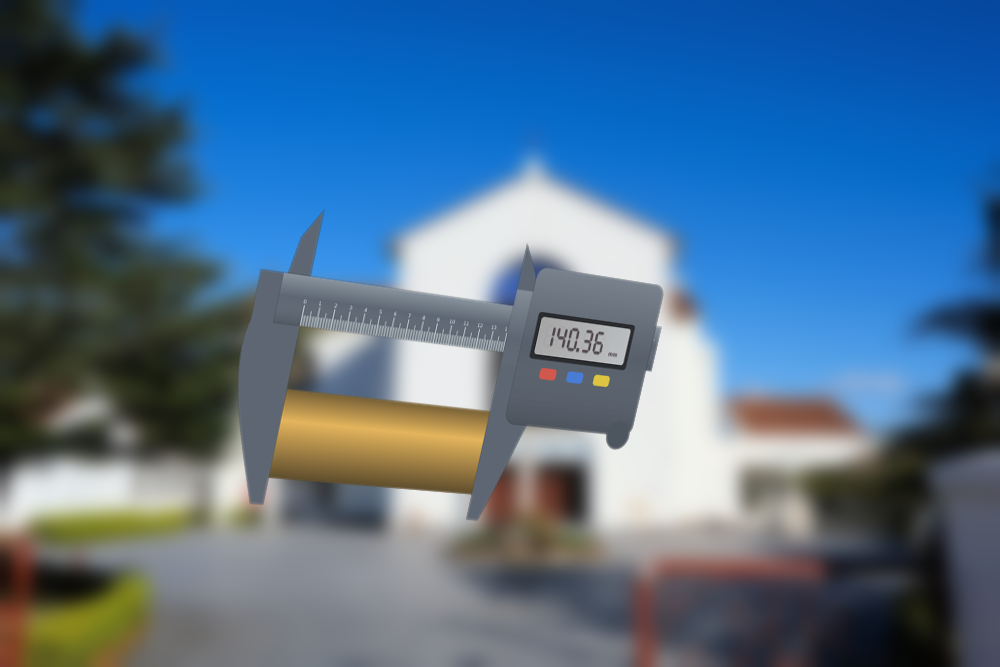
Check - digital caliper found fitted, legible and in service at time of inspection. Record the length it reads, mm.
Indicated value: 140.36 mm
